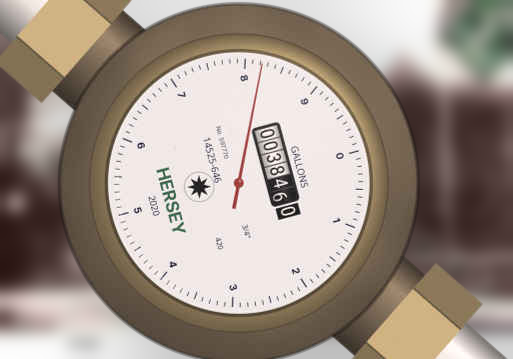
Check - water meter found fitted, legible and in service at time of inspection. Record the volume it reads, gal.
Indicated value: 38458.2 gal
